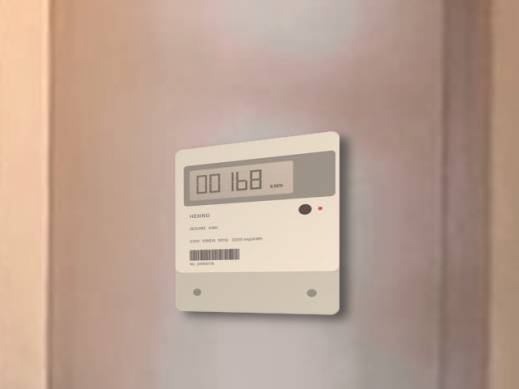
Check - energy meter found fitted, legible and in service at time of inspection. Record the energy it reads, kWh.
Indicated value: 168 kWh
